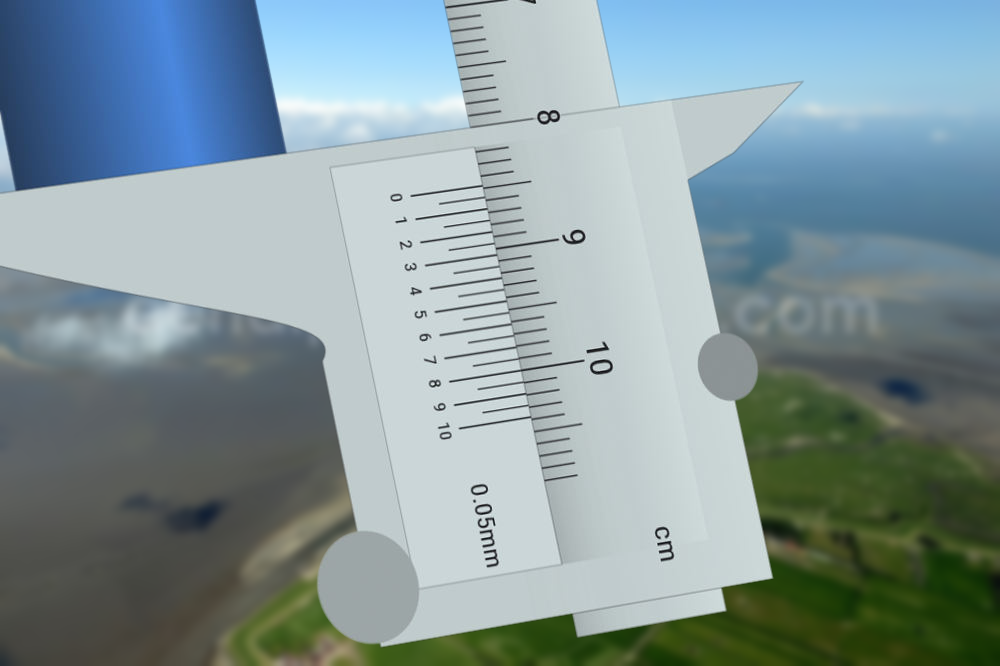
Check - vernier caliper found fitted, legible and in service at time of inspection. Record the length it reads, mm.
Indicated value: 84.8 mm
